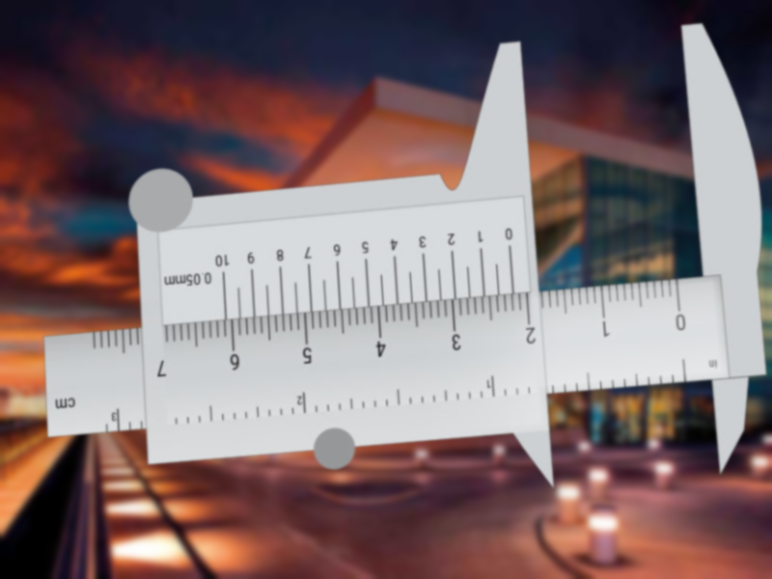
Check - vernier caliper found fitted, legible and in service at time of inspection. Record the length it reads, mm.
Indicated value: 21.8 mm
